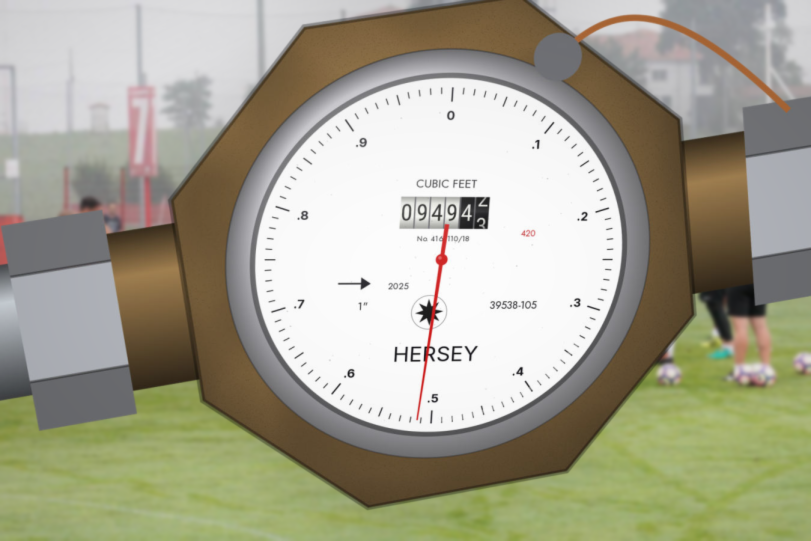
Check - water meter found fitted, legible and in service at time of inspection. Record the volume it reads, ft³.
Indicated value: 94942.51 ft³
